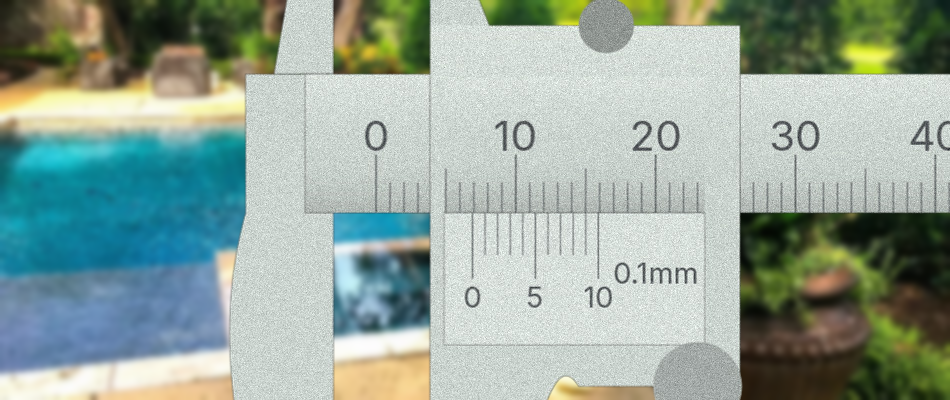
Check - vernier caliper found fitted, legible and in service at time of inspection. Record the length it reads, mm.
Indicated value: 6.9 mm
